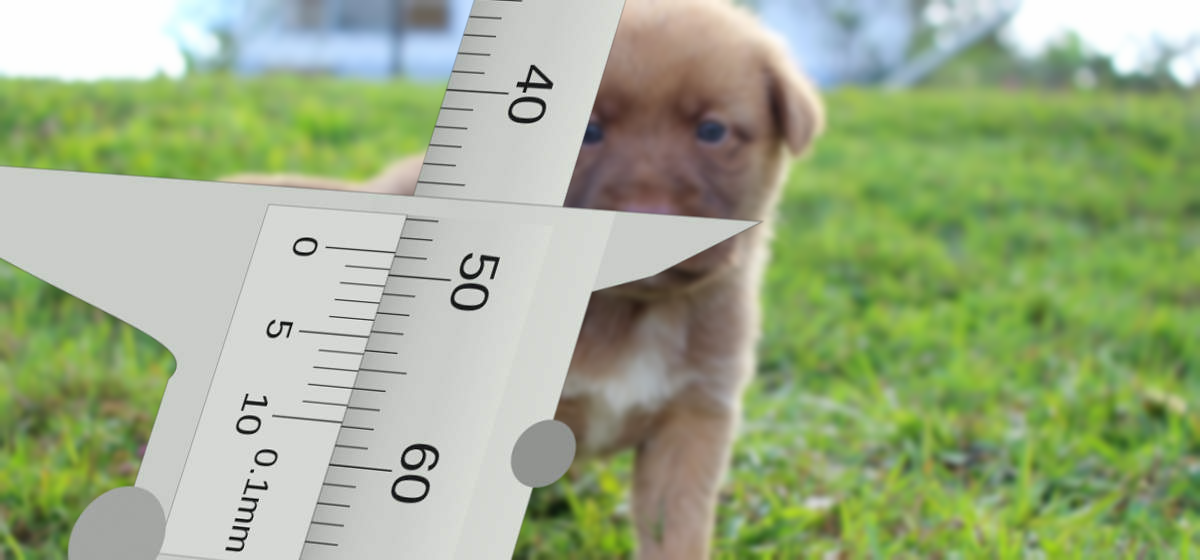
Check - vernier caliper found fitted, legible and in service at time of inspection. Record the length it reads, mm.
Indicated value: 48.8 mm
